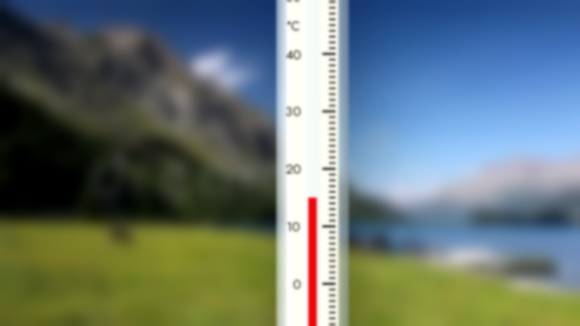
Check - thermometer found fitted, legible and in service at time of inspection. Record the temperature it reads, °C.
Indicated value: 15 °C
